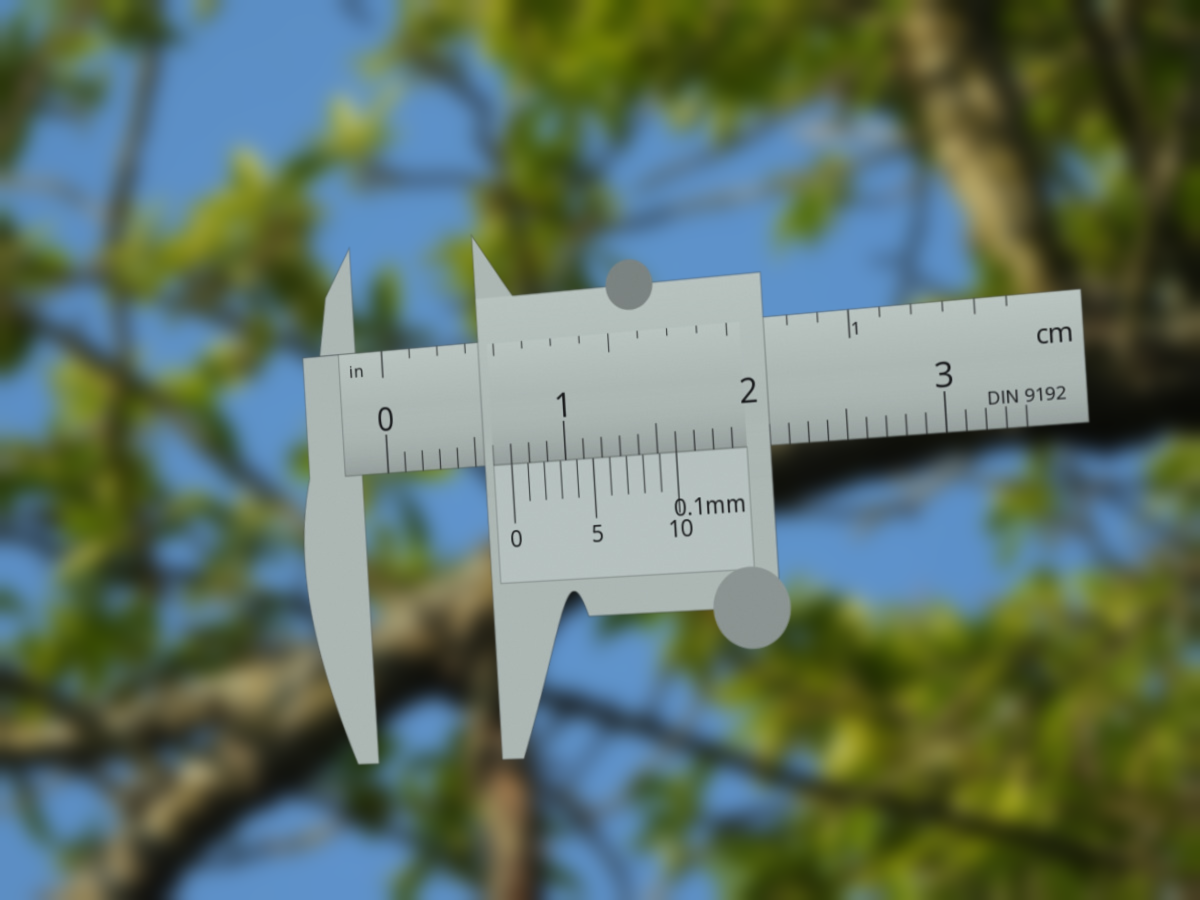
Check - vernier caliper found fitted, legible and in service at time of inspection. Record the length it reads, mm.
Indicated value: 7.0 mm
